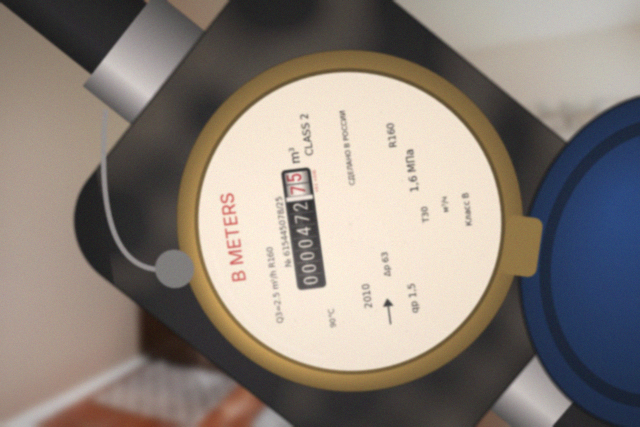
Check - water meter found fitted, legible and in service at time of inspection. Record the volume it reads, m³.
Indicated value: 472.75 m³
